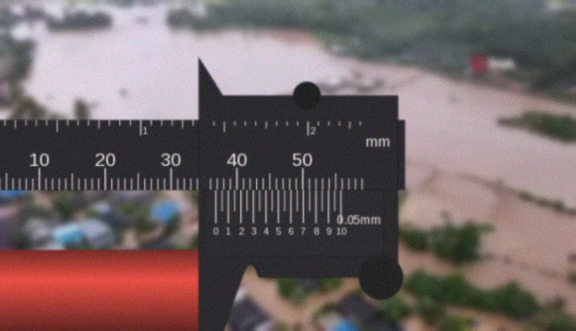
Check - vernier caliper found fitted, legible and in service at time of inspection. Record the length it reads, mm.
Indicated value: 36.8 mm
